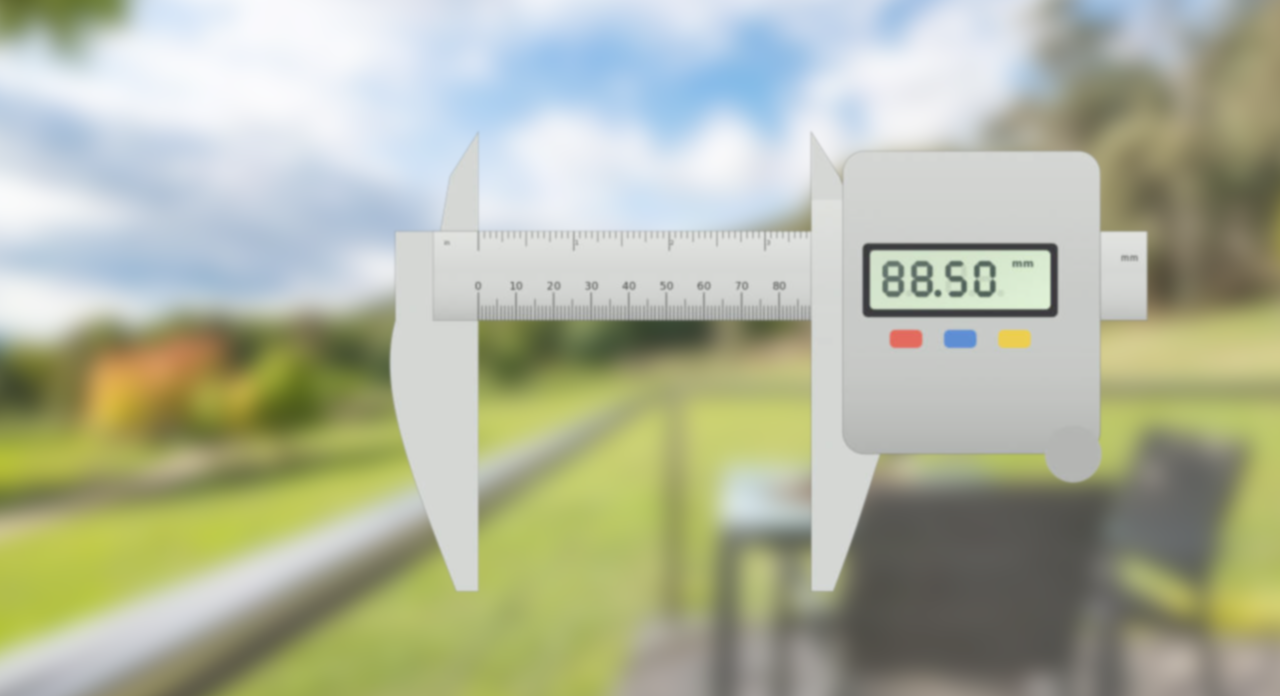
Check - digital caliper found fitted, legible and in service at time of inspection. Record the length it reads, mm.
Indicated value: 88.50 mm
